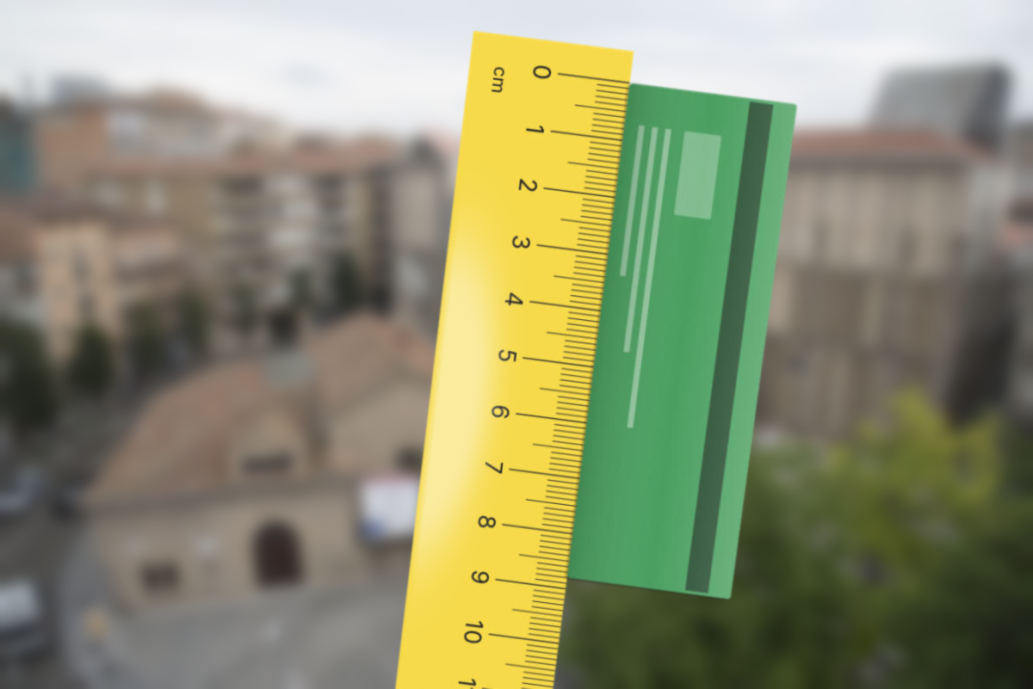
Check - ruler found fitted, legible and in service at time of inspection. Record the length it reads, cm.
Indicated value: 8.8 cm
